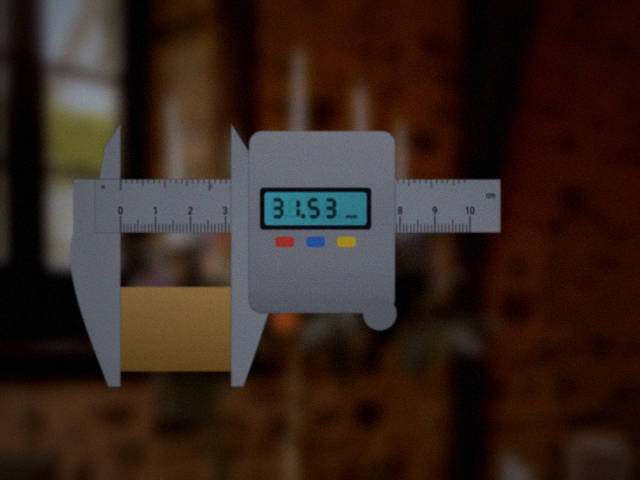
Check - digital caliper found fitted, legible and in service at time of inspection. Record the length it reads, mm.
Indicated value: 31.53 mm
